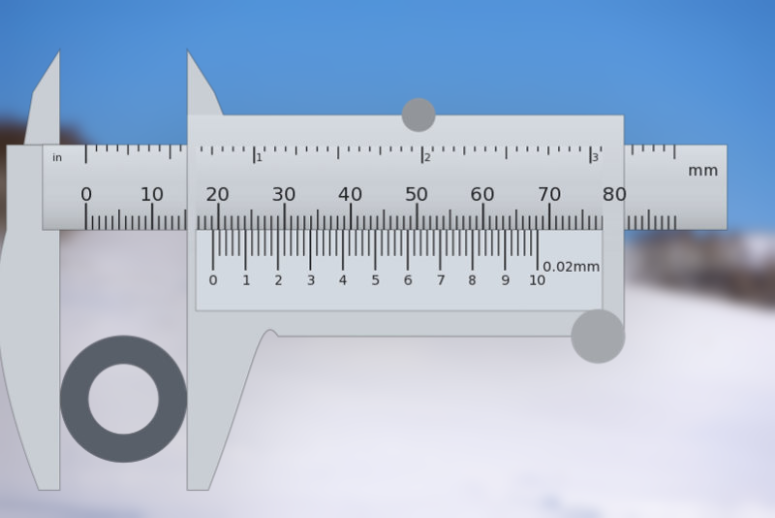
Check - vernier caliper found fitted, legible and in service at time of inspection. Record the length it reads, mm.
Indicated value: 19.2 mm
